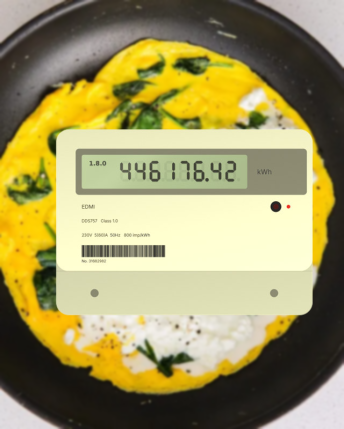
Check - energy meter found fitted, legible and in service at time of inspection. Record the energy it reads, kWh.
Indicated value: 446176.42 kWh
